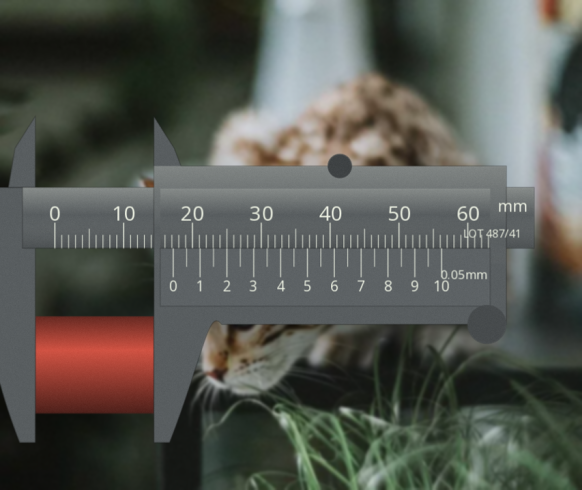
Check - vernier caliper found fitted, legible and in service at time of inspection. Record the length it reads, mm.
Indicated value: 17.2 mm
